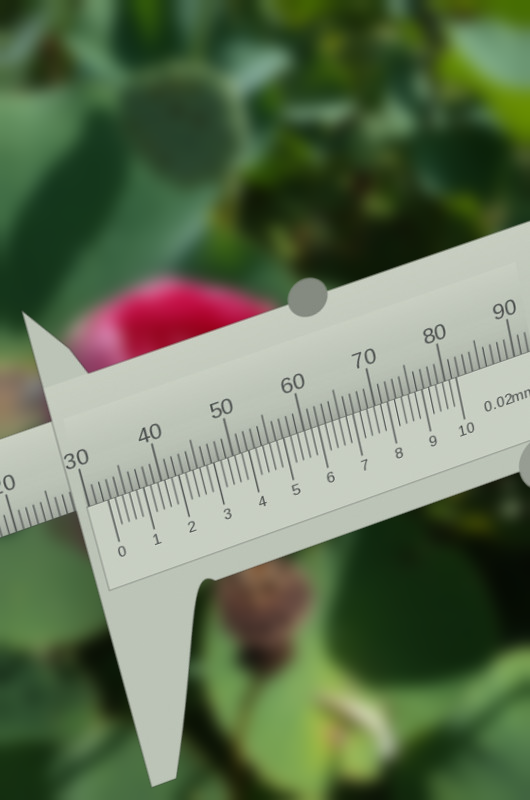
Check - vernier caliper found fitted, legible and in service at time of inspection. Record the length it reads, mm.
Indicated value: 32.6 mm
